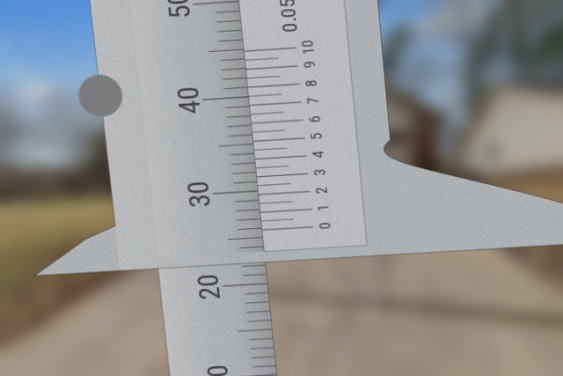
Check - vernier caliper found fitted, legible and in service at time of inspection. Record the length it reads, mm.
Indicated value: 25.8 mm
